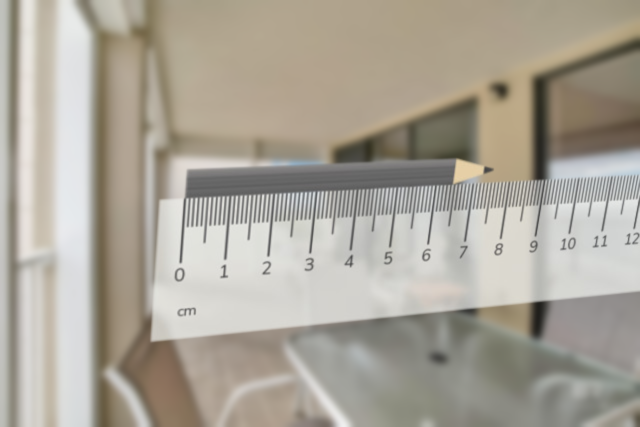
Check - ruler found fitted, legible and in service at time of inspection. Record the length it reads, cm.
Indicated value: 7.5 cm
